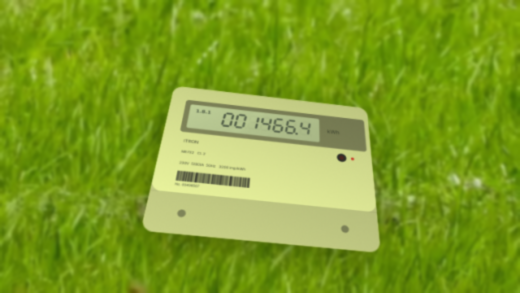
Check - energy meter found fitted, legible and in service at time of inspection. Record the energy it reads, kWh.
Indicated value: 1466.4 kWh
